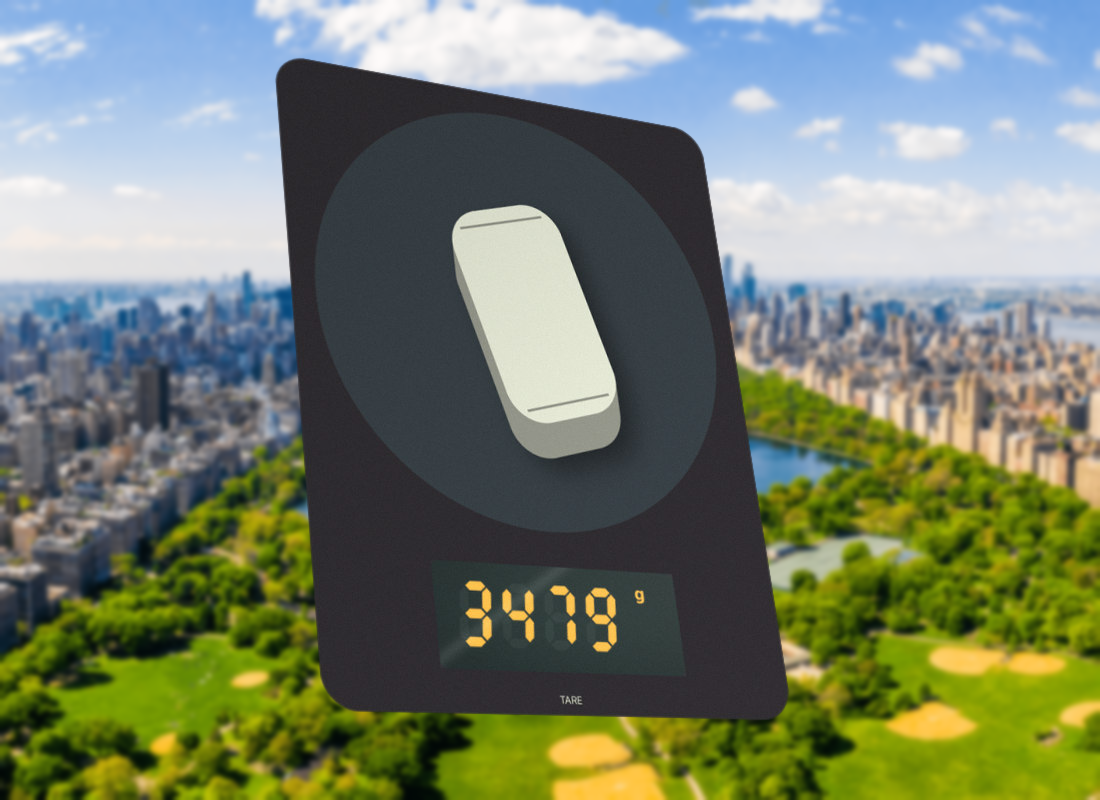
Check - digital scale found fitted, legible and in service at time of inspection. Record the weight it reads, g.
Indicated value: 3479 g
